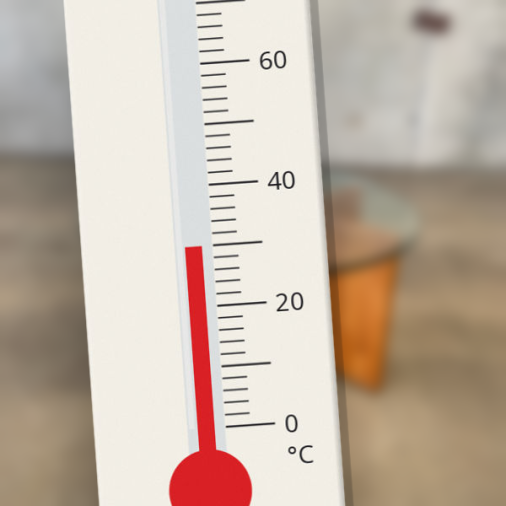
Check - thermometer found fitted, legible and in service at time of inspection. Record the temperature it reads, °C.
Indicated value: 30 °C
